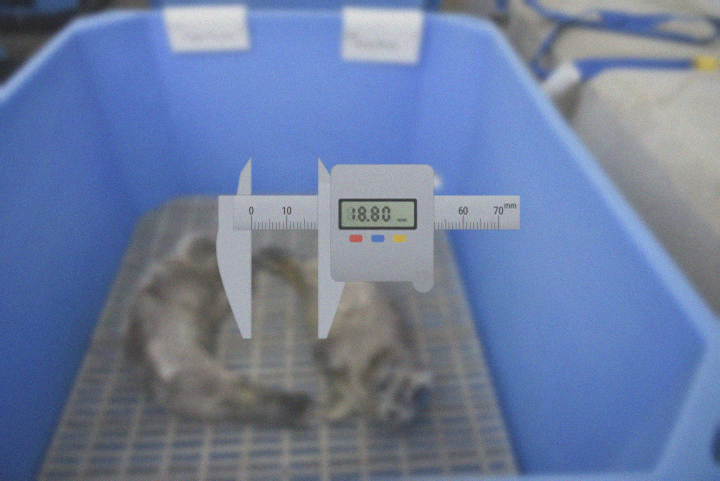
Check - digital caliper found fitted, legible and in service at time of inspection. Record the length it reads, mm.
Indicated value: 18.80 mm
